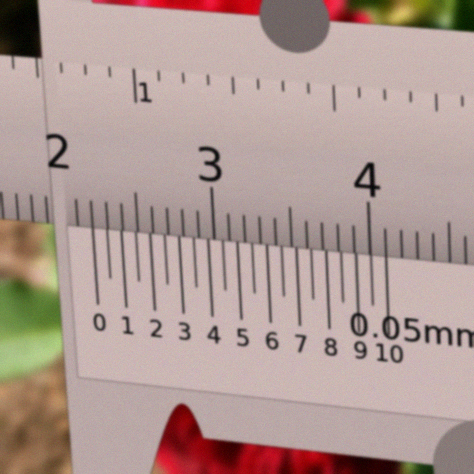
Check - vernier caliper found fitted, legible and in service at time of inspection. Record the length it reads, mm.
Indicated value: 22.0 mm
